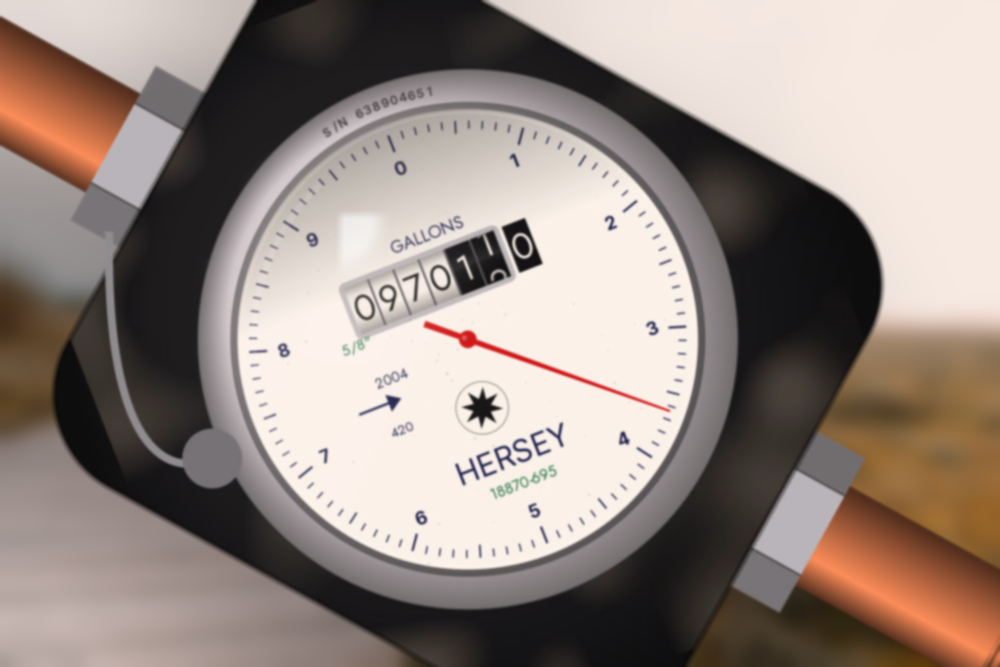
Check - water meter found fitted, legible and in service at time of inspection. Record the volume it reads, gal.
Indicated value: 970113.6 gal
